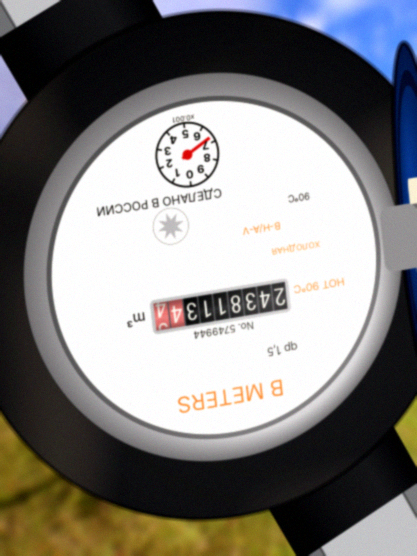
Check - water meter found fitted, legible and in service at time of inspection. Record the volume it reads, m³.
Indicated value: 2438113.436 m³
